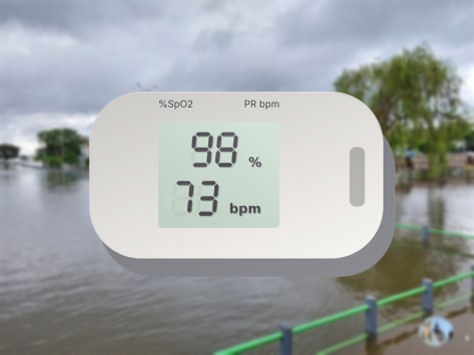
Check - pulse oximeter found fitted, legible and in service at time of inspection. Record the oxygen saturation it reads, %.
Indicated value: 98 %
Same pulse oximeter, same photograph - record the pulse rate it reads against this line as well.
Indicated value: 73 bpm
